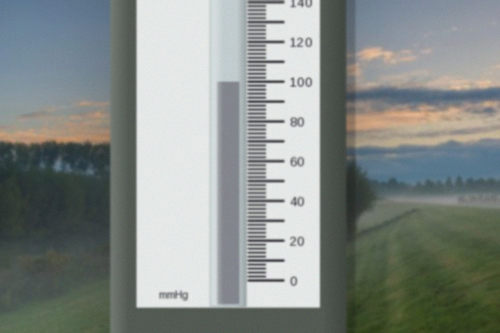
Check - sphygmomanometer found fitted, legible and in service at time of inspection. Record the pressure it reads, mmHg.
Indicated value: 100 mmHg
